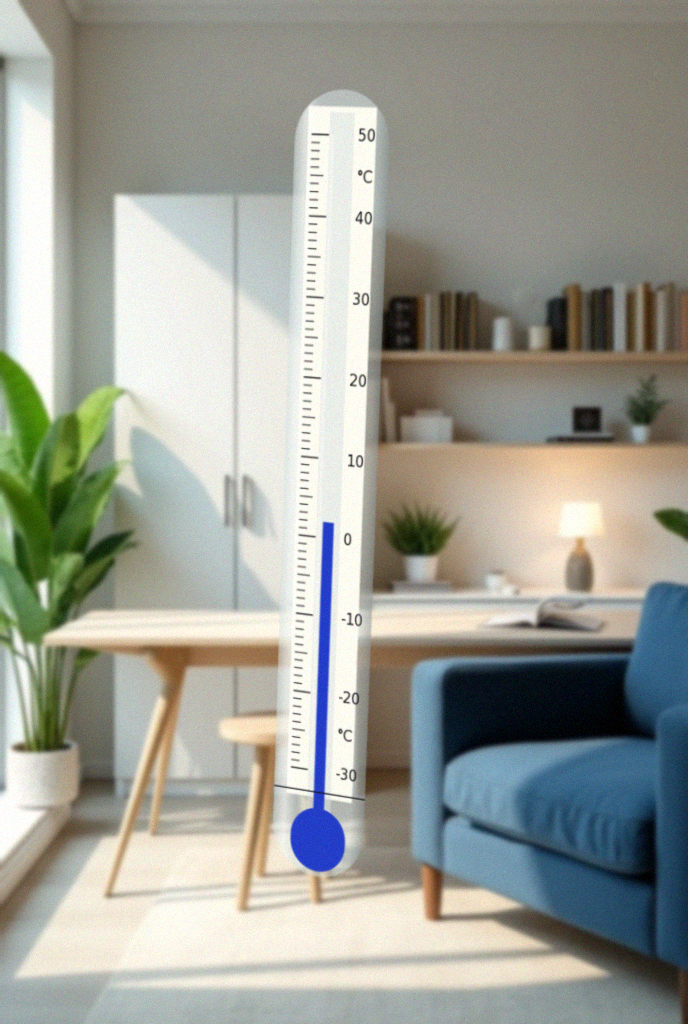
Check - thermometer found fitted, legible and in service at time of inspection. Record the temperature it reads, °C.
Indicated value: 2 °C
